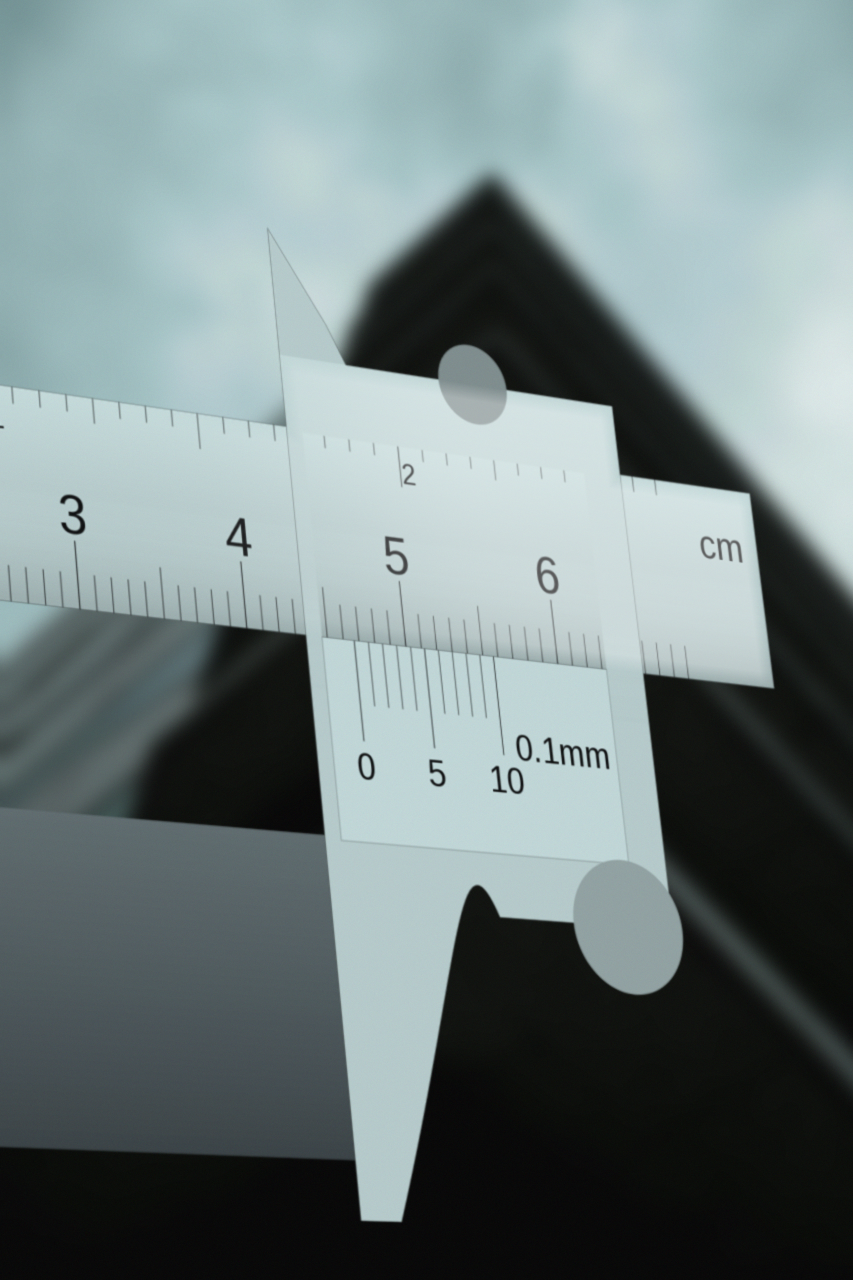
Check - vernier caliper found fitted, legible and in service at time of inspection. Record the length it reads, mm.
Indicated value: 46.7 mm
